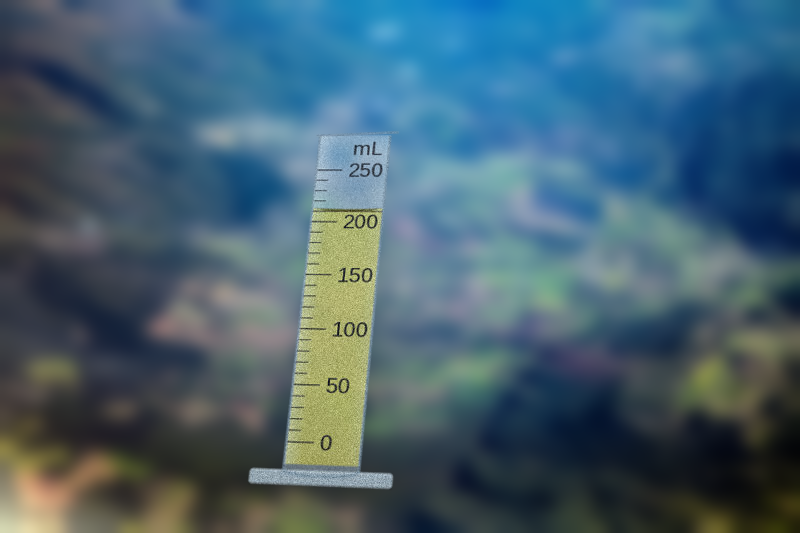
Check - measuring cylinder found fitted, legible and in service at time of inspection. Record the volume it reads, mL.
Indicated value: 210 mL
